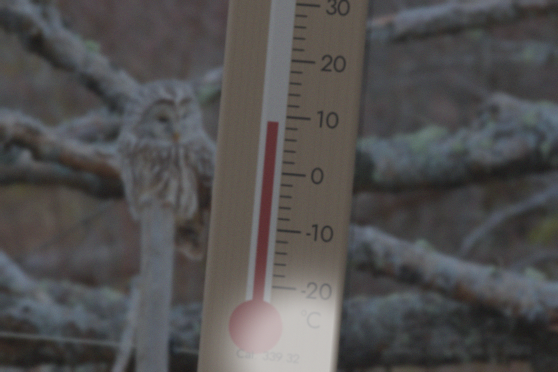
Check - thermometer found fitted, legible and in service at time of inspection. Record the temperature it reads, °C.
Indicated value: 9 °C
